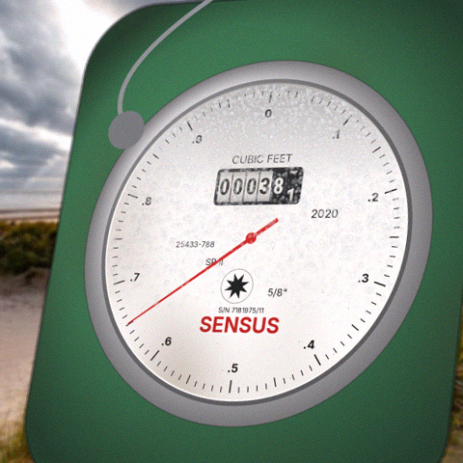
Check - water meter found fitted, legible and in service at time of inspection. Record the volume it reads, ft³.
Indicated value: 380.65 ft³
